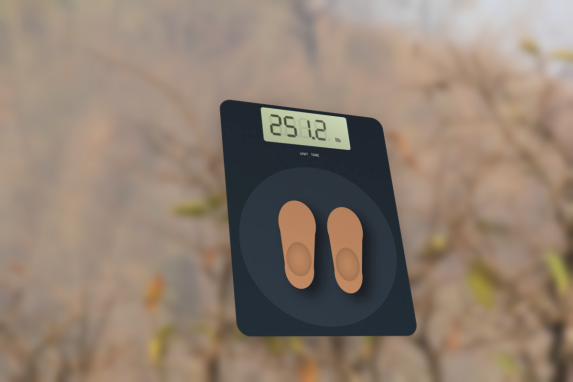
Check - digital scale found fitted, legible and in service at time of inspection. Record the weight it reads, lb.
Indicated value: 251.2 lb
